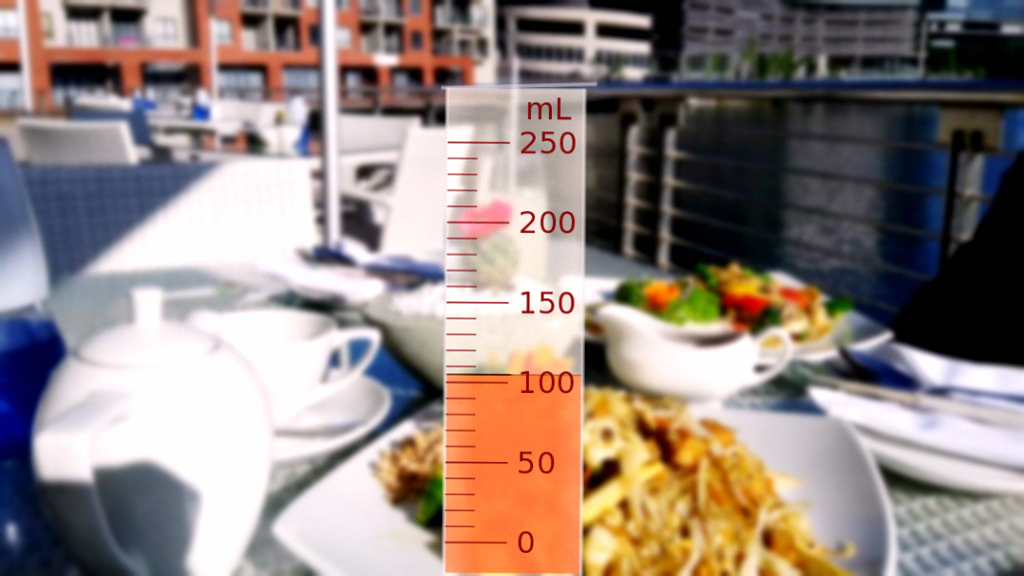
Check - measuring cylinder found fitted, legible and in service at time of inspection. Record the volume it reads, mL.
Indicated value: 105 mL
